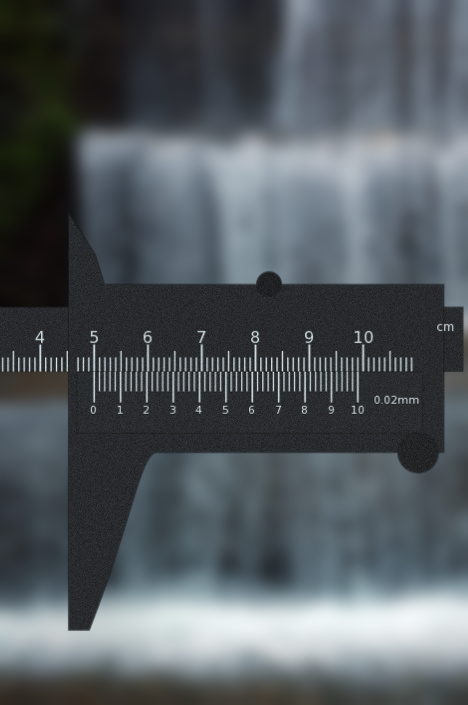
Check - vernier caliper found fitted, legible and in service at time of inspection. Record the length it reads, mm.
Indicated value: 50.0 mm
